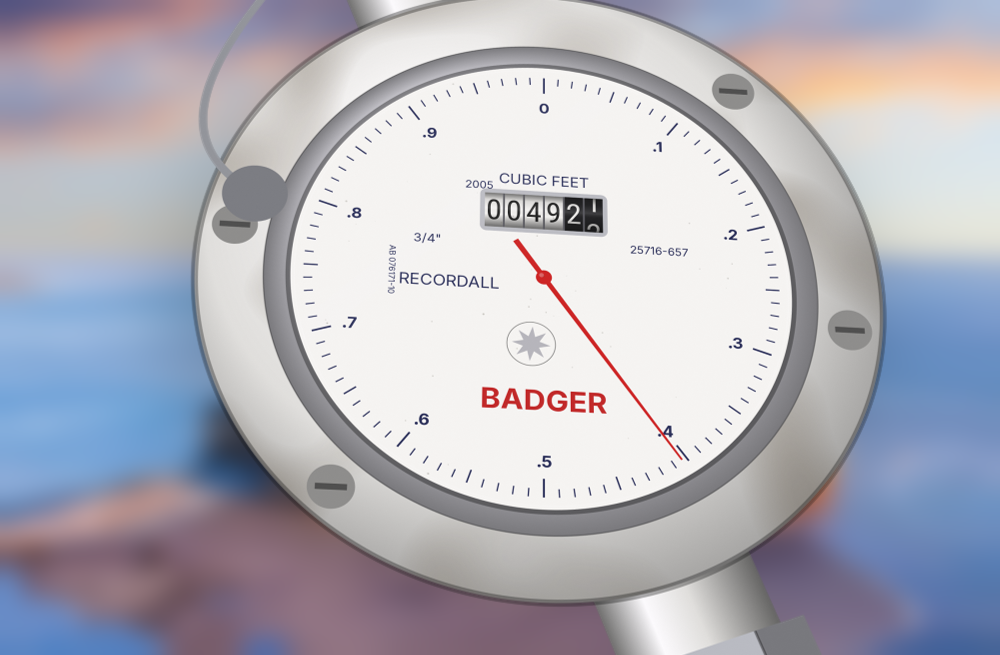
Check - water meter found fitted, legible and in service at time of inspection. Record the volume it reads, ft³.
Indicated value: 4921.40 ft³
